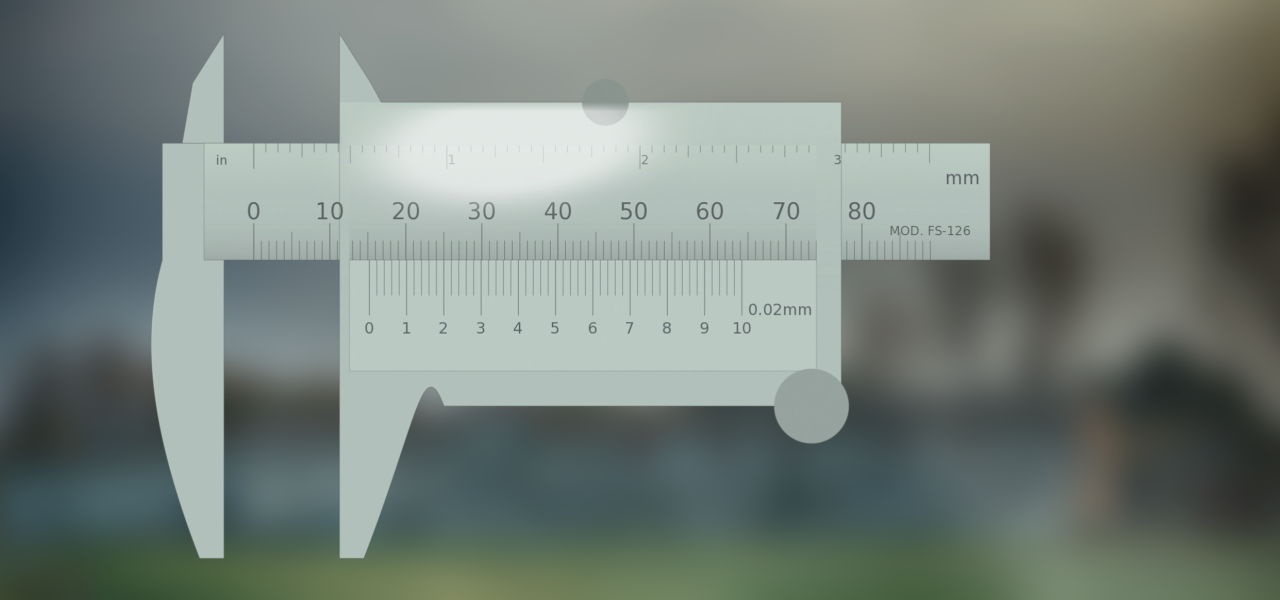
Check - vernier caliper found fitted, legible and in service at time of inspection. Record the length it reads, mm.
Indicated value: 15.2 mm
